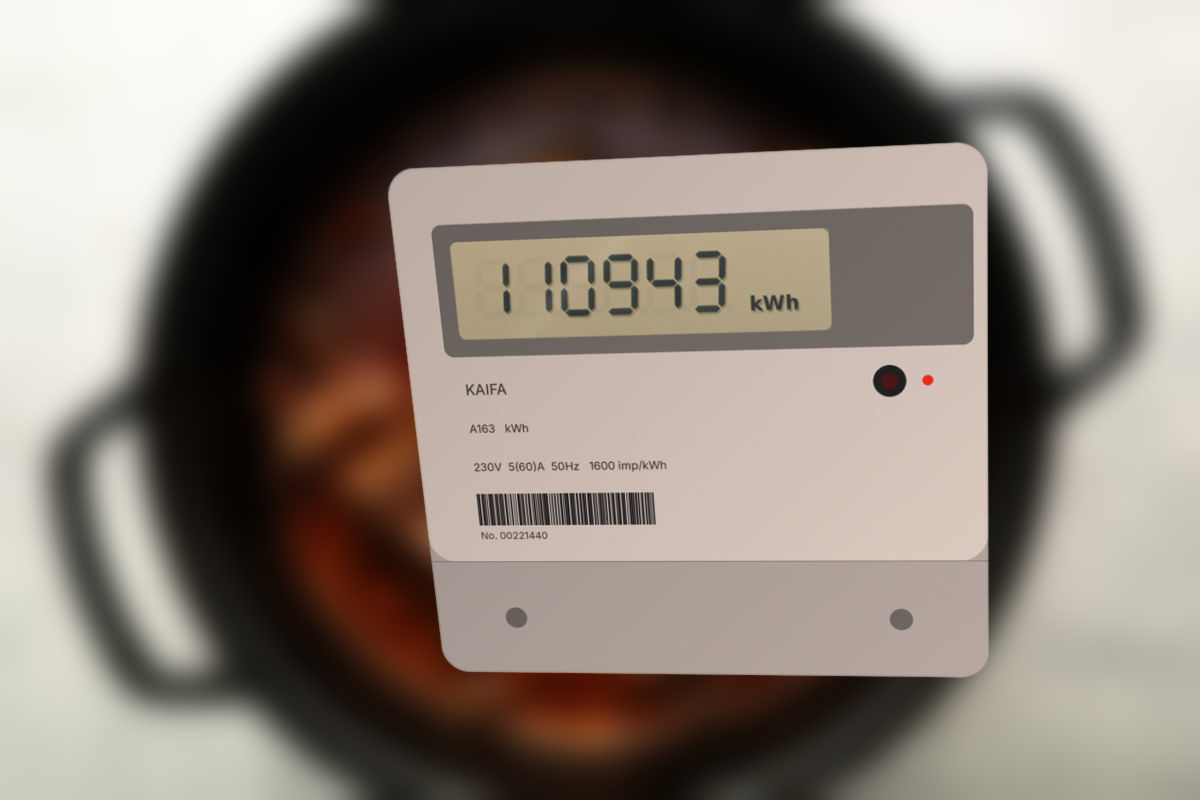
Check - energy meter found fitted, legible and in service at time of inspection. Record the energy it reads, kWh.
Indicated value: 110943 kWh
